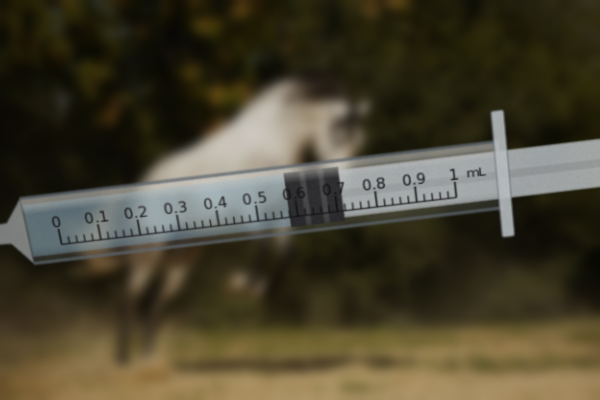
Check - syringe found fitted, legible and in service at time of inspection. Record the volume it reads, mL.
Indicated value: 0.58 mL
